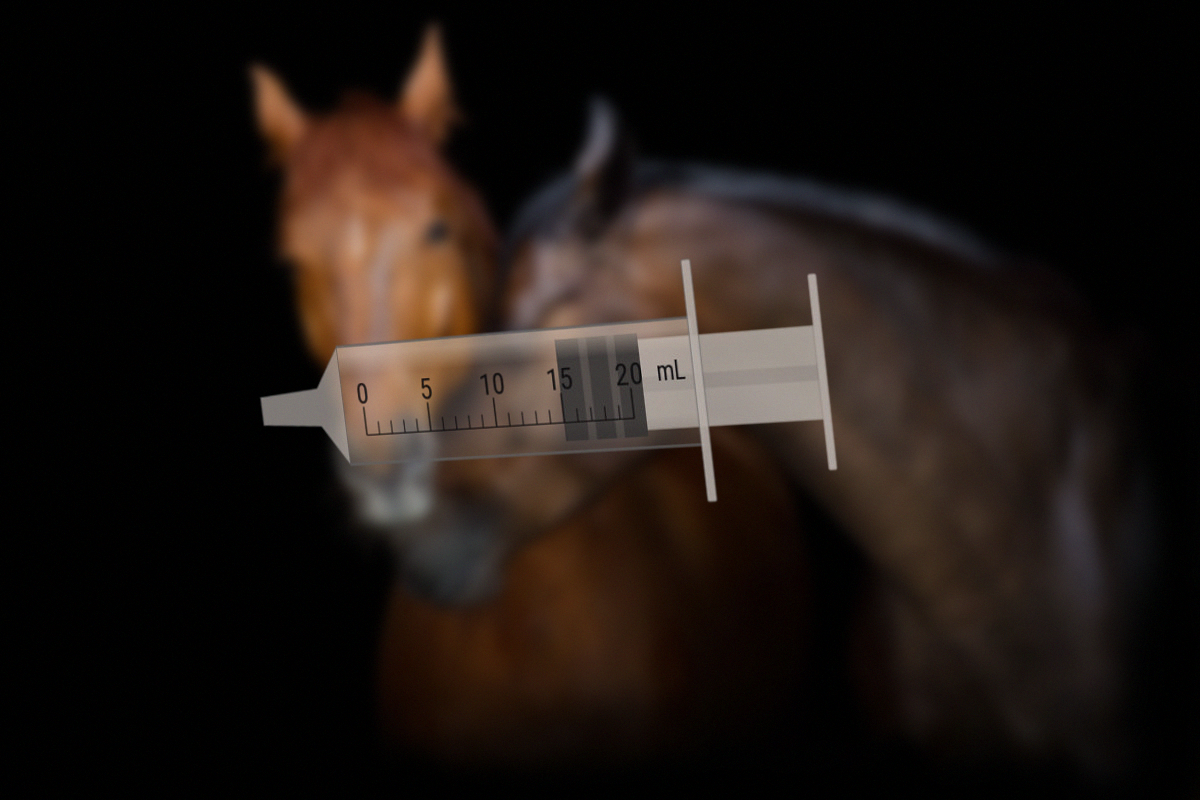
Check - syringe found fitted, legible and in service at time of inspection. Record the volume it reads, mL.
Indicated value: 15 mL
